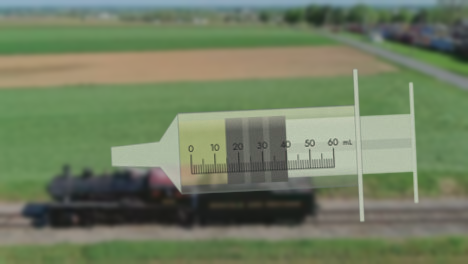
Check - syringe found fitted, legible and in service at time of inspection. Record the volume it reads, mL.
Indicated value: 15 mL
